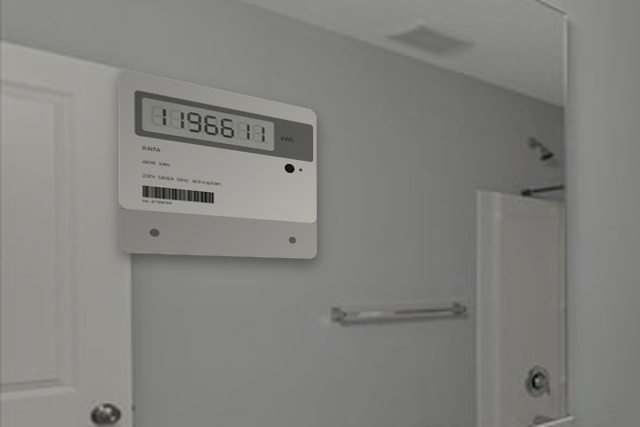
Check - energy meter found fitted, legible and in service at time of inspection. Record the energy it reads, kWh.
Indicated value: 1196611 kWh
